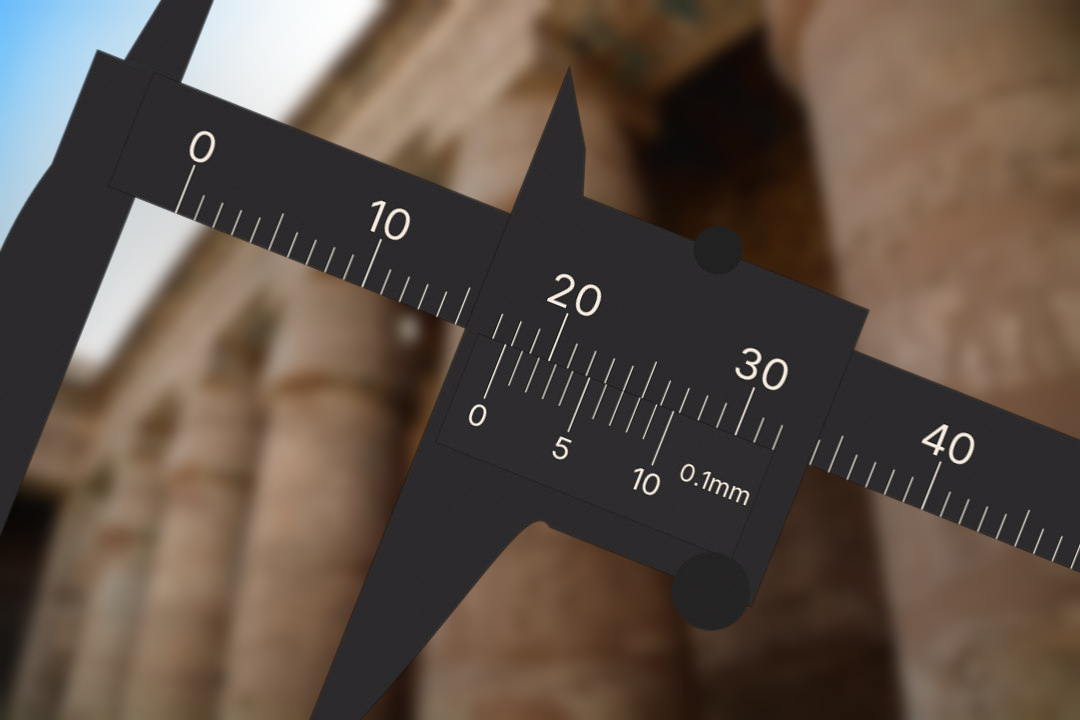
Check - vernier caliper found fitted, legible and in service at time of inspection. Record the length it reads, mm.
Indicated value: 17.7 mm
